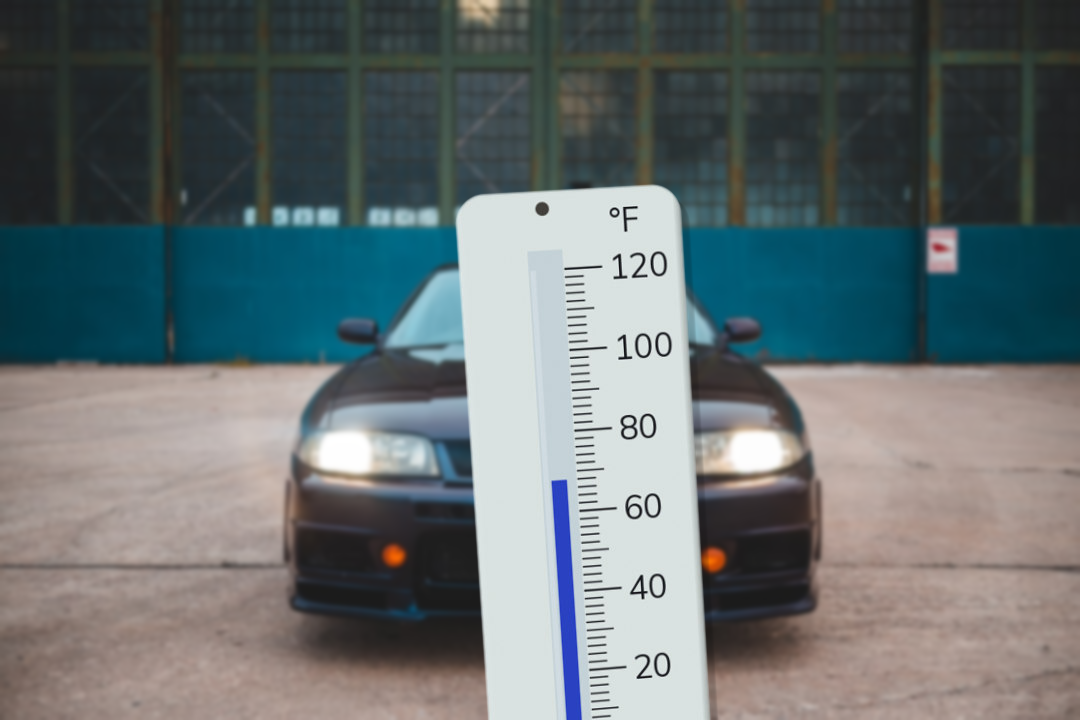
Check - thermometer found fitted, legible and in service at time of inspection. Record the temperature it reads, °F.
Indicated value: 68 °F
